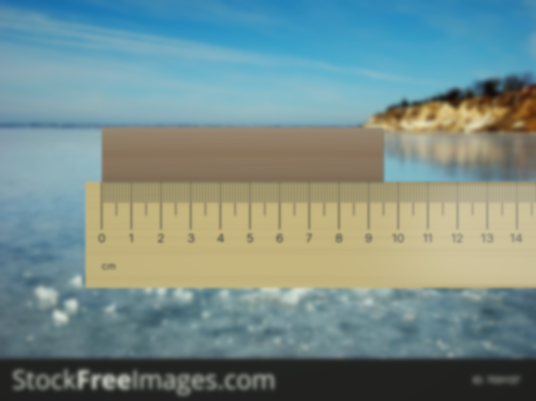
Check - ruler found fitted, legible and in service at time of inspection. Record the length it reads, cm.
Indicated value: 9.5 cm
